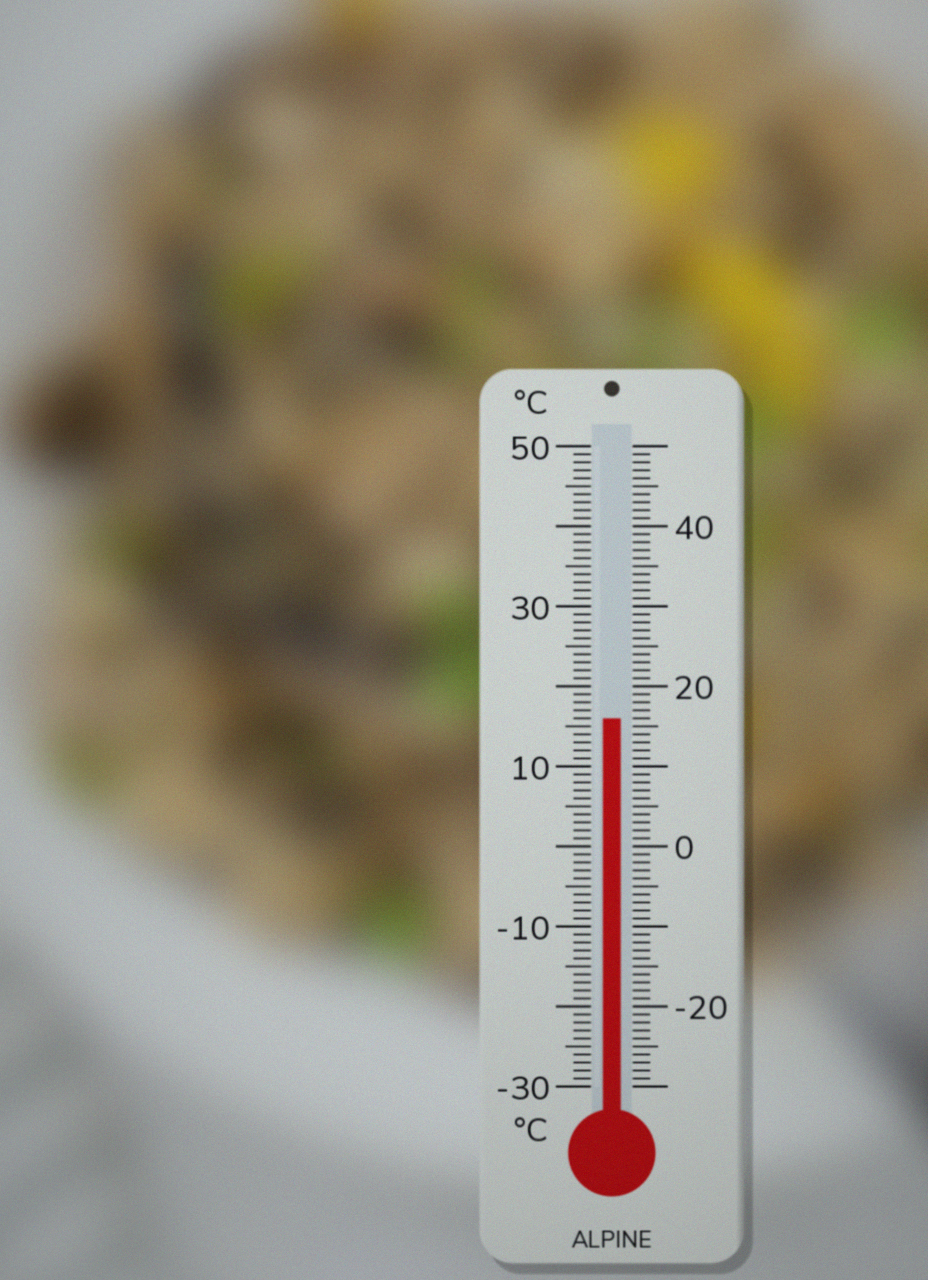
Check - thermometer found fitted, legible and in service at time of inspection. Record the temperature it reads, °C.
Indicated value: 16 °C
